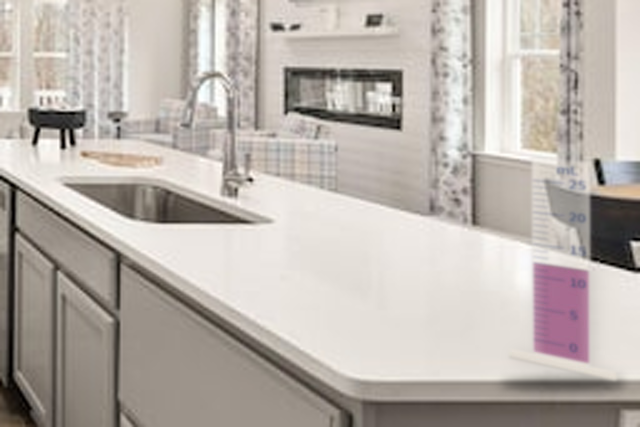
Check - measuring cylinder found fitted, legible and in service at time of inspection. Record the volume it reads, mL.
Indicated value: 12 mL
